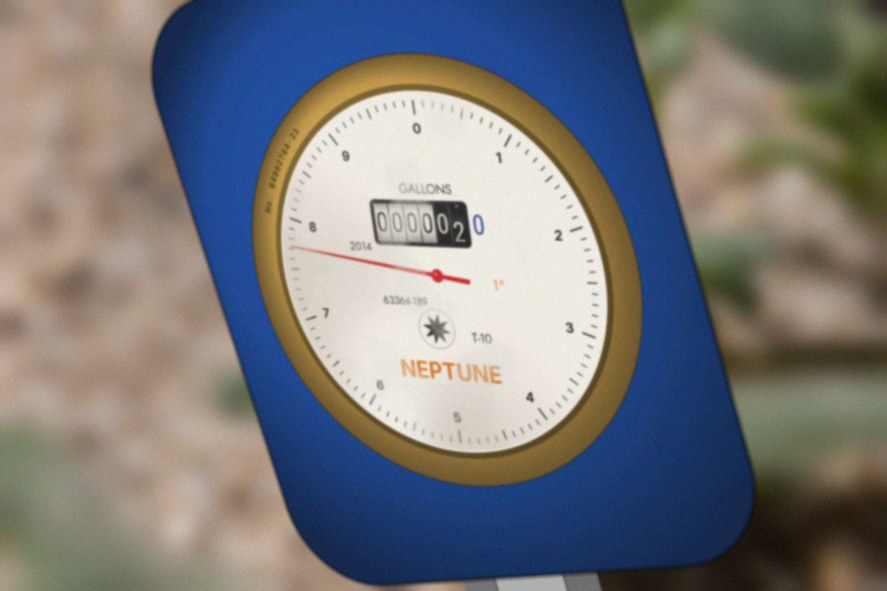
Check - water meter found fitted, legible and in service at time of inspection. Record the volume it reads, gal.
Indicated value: 17.7 gal
